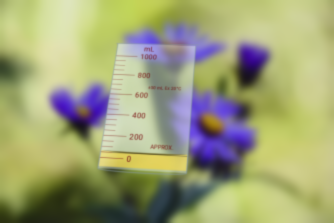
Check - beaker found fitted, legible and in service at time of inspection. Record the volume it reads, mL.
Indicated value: 50 mL
